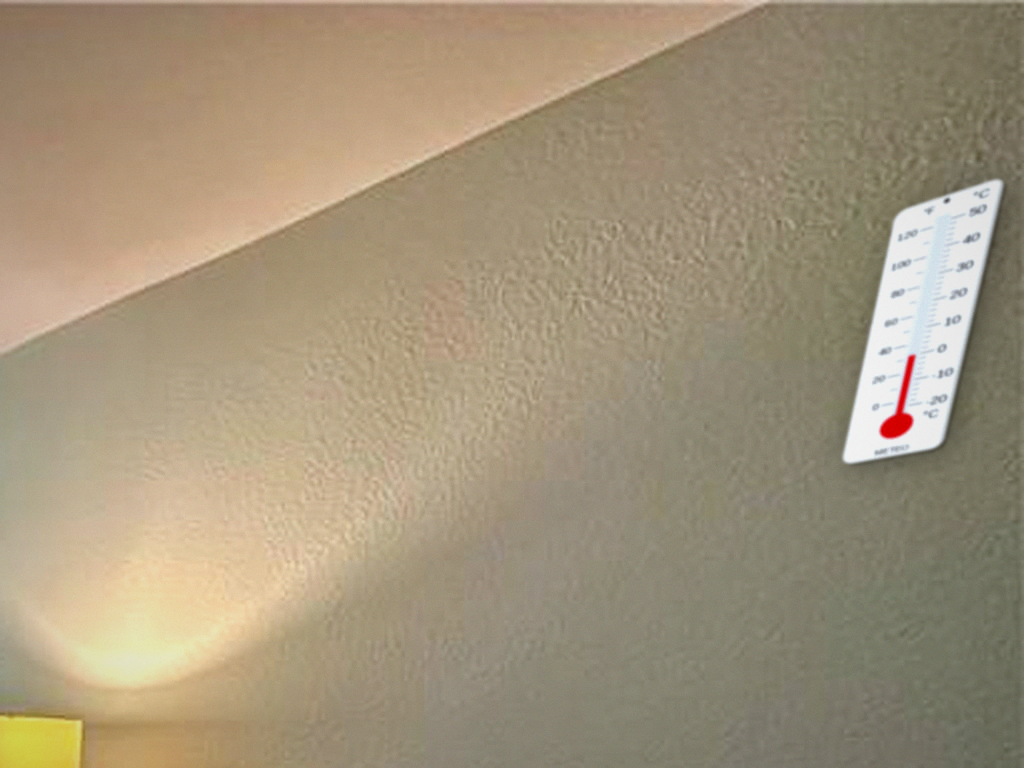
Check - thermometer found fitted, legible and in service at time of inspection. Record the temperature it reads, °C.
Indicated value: 0 °C
